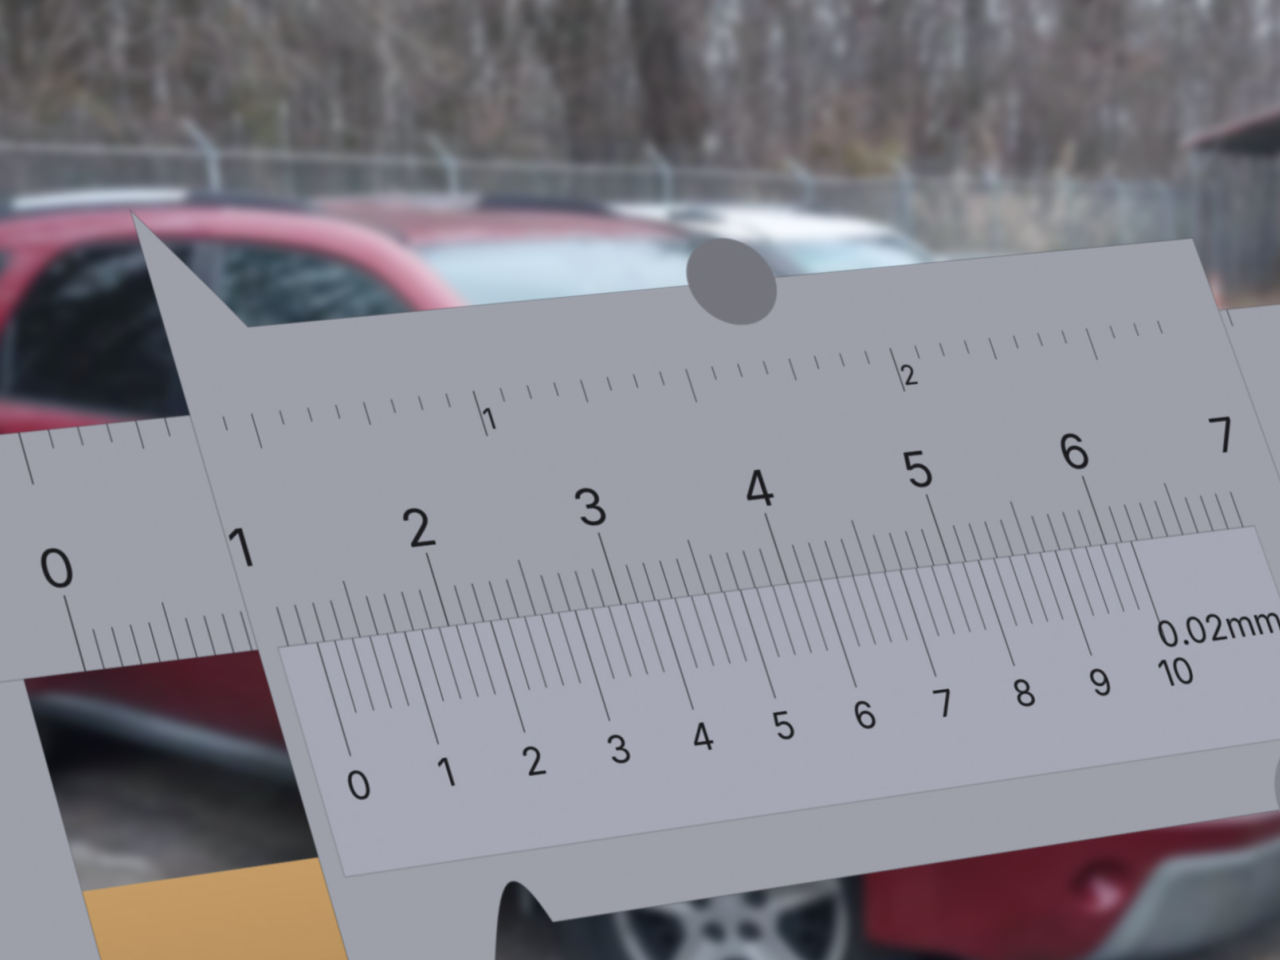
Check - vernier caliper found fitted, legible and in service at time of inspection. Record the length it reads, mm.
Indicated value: 12.6 mm
